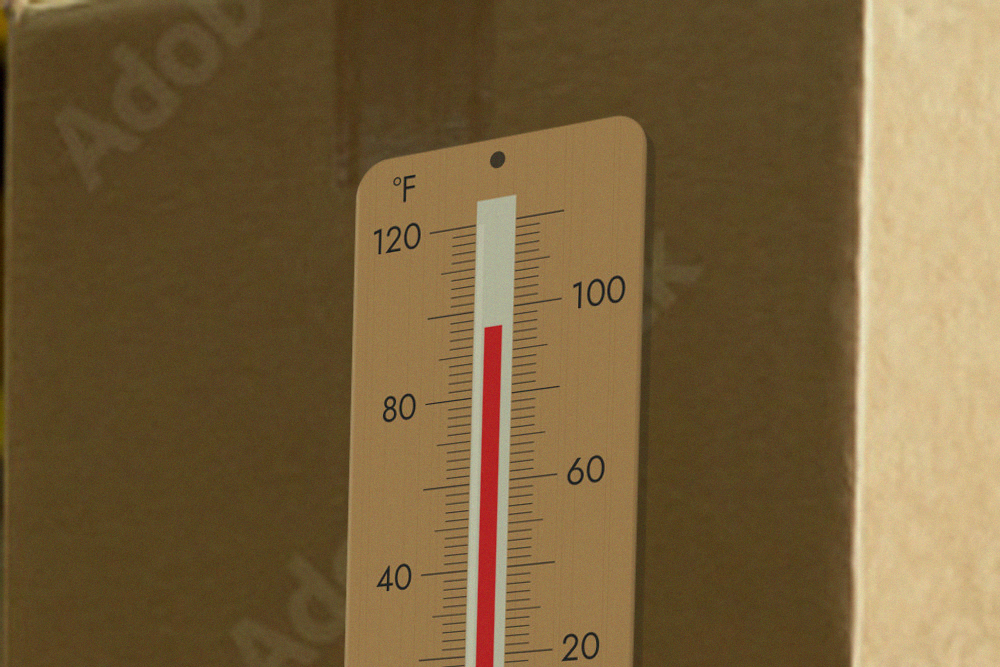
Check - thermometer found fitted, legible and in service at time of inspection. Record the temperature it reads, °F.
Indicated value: 96 °F
